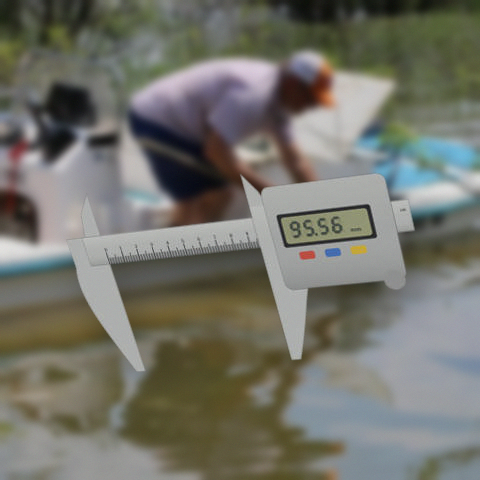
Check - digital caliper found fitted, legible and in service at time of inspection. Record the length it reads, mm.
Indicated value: 95.56 mm
